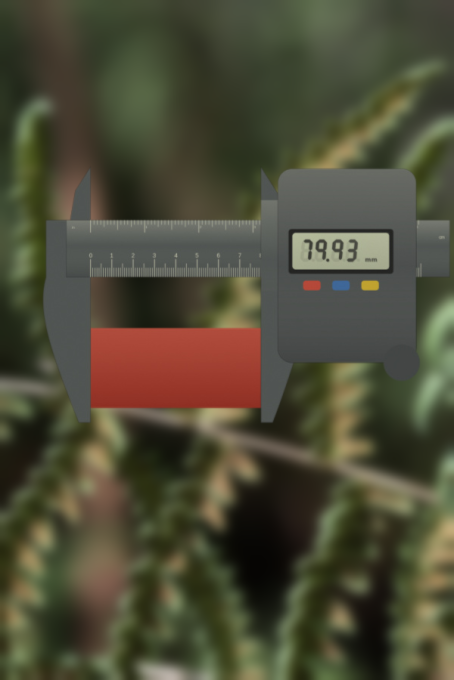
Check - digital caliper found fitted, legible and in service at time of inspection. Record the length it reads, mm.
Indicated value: 79.93 mm
